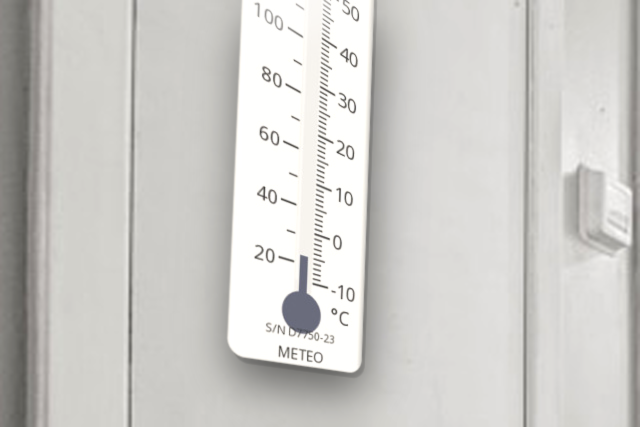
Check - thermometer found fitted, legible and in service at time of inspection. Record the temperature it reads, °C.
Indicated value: -5 °C
